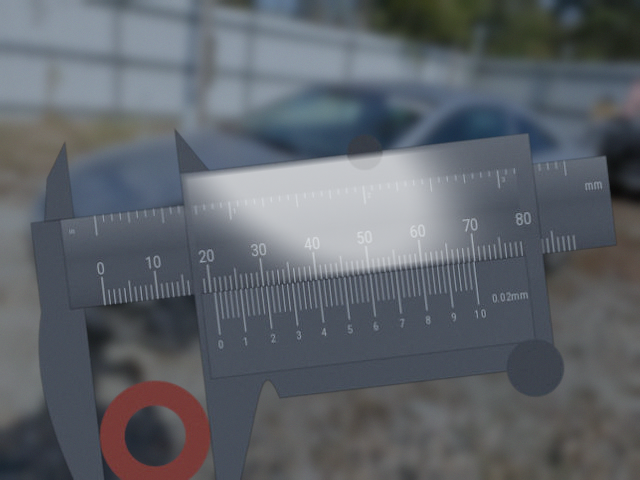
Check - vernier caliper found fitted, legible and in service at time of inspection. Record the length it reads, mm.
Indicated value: 20.8 mm
